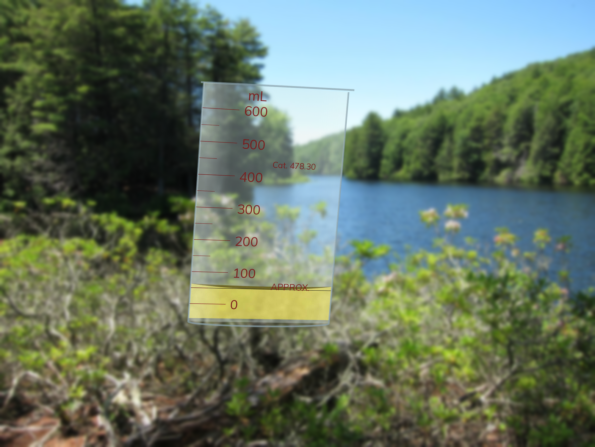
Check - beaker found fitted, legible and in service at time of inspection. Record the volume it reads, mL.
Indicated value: 50 mL
